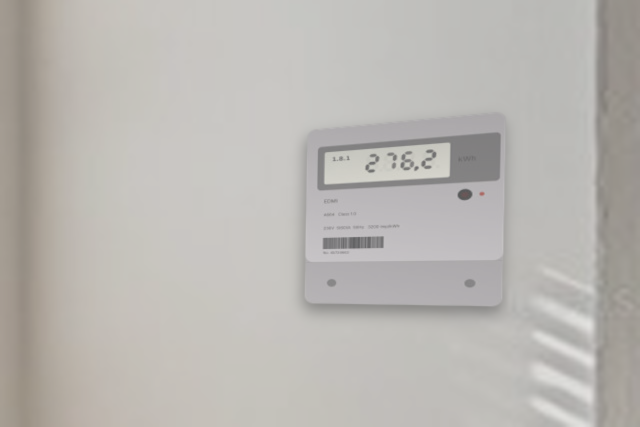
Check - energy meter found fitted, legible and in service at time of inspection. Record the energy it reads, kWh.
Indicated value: 276.2 kWh
